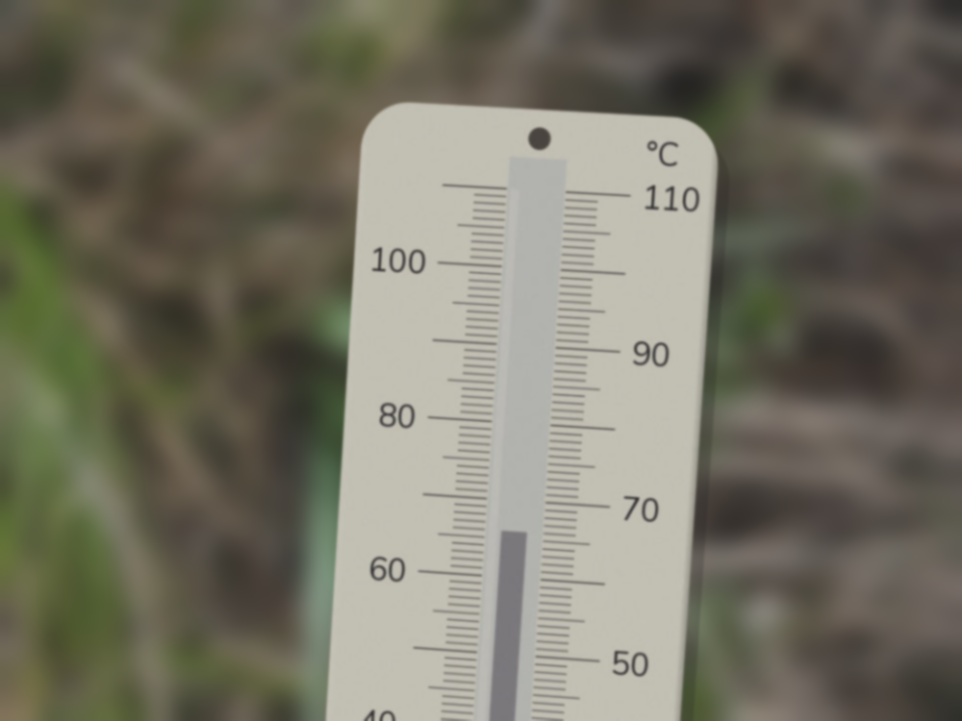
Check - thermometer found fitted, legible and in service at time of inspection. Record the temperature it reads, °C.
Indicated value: 66 °C
